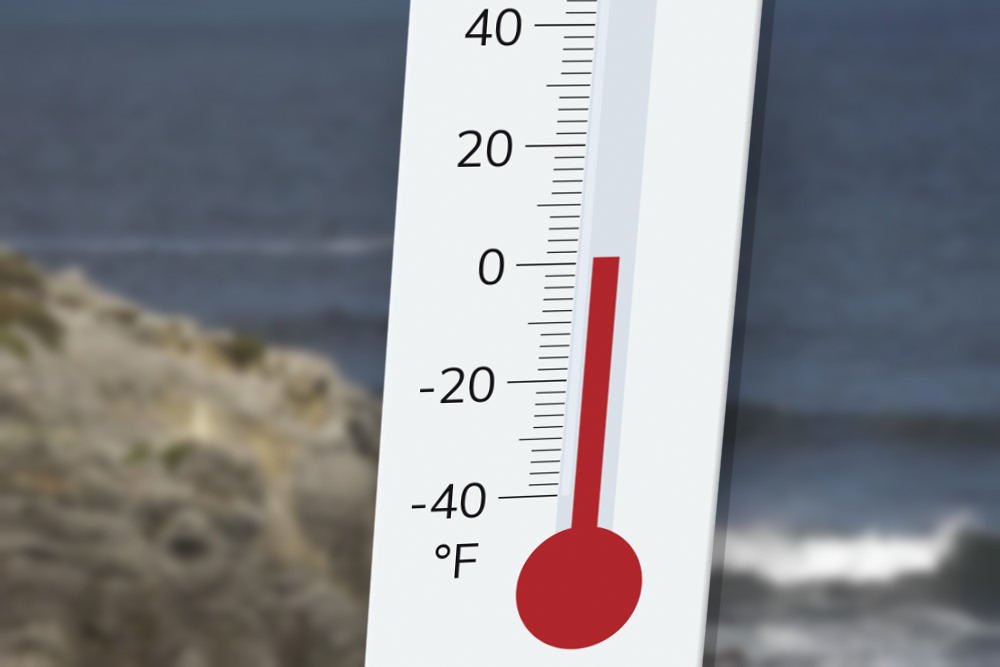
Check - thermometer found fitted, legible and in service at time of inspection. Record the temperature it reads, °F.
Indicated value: 1 °F
